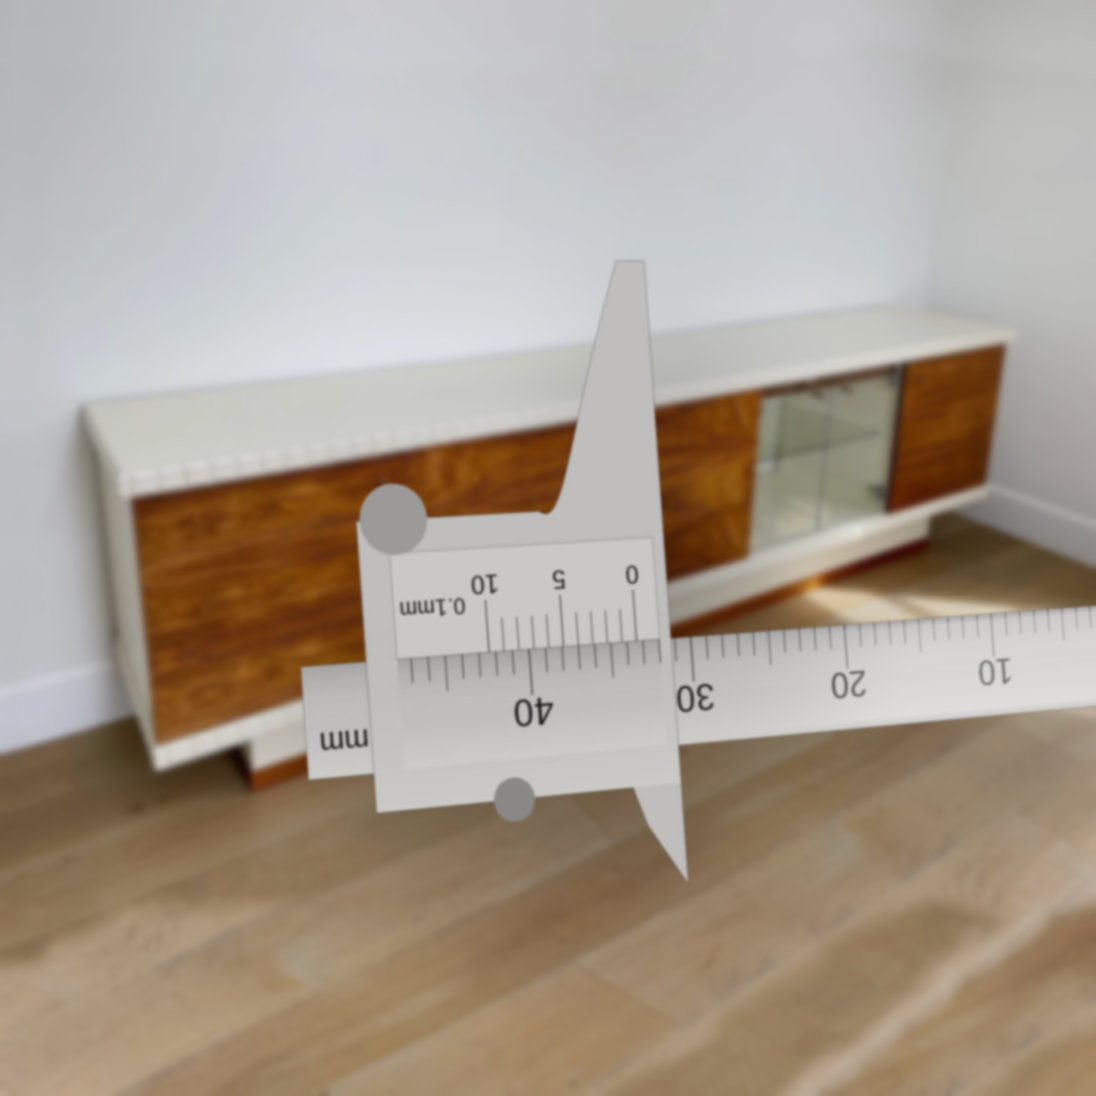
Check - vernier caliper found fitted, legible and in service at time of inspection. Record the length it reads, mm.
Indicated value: 33.4 mm
